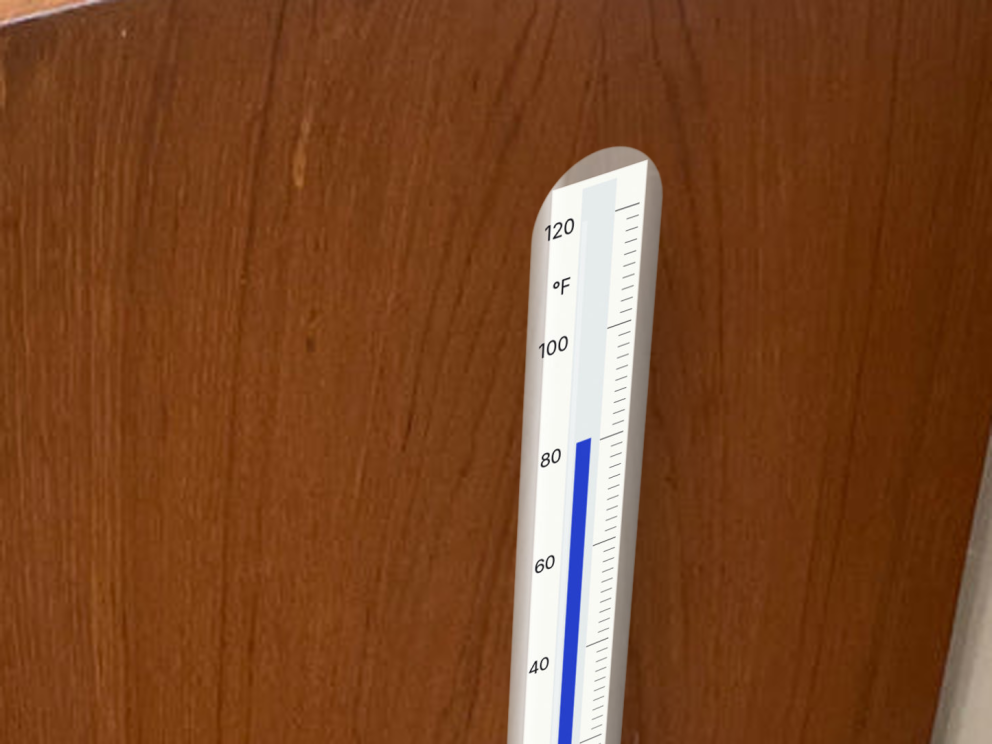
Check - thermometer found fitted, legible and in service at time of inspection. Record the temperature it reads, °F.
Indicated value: 81 °F
